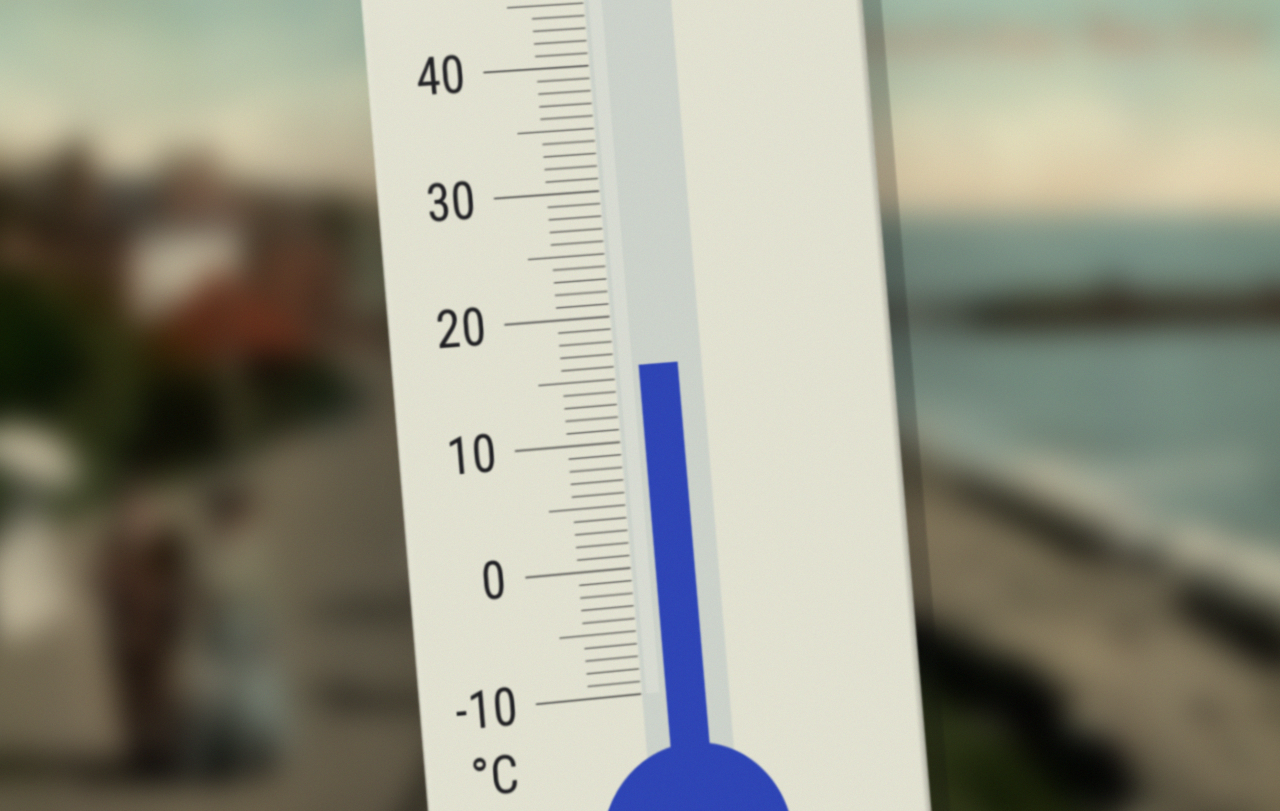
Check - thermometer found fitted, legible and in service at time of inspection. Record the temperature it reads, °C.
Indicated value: 16 °C
